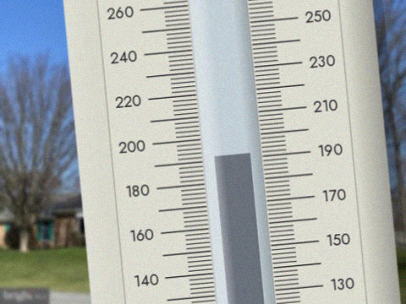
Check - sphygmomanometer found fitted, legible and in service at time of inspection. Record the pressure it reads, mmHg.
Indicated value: 192 mmHg
